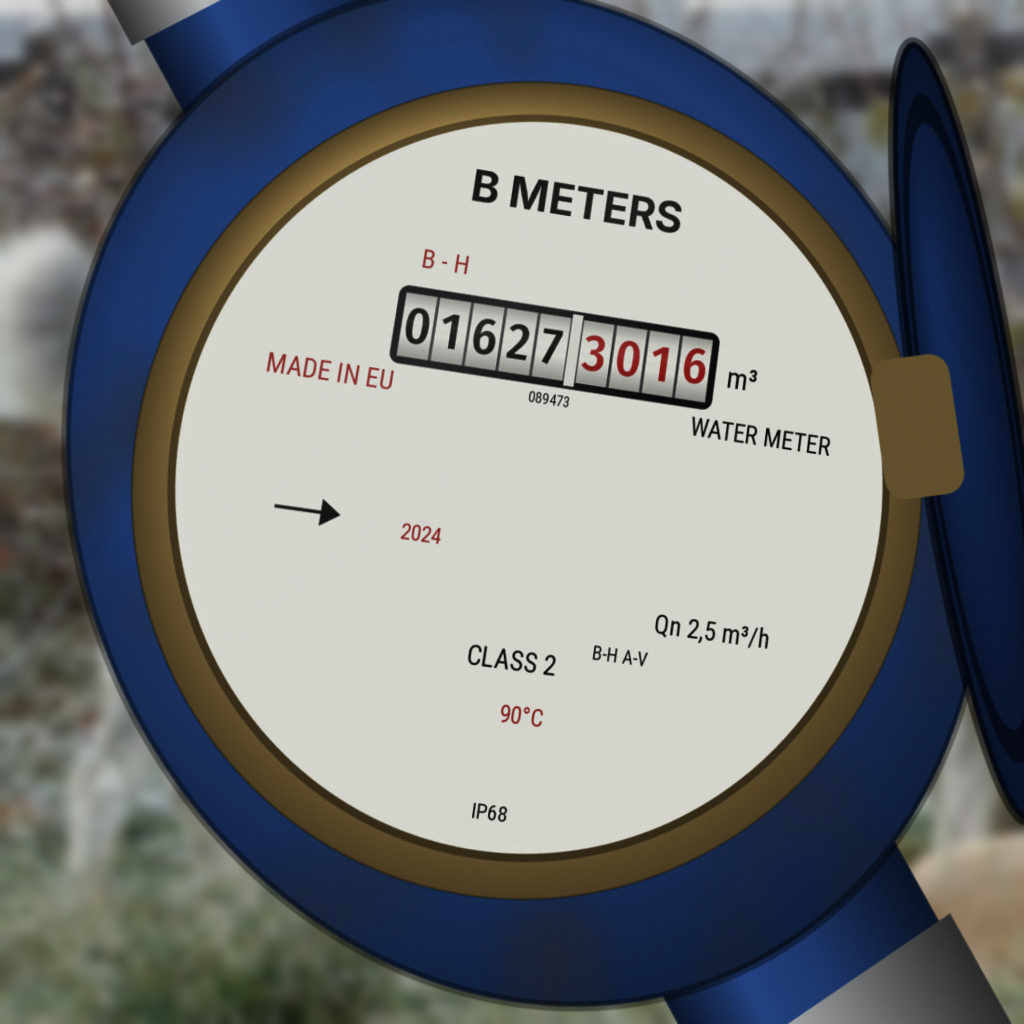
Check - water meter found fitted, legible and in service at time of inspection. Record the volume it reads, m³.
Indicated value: 1627.3016 m³
